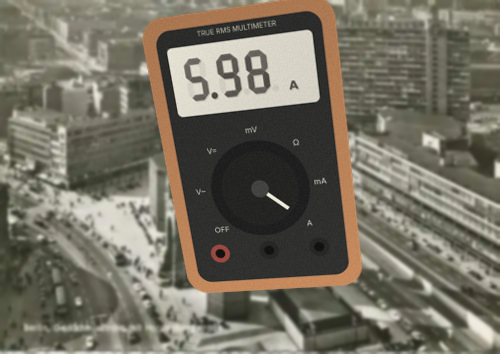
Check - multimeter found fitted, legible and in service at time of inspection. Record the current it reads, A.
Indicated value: 5.98 A
